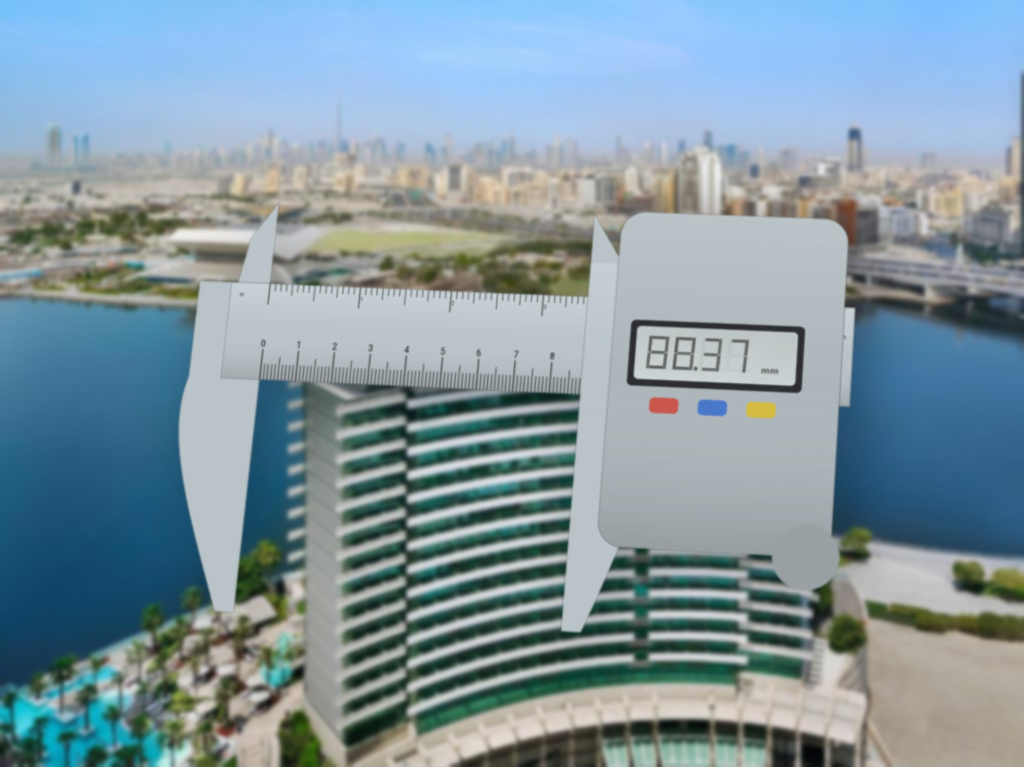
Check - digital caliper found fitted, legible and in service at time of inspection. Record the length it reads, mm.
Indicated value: 88.37 mm
